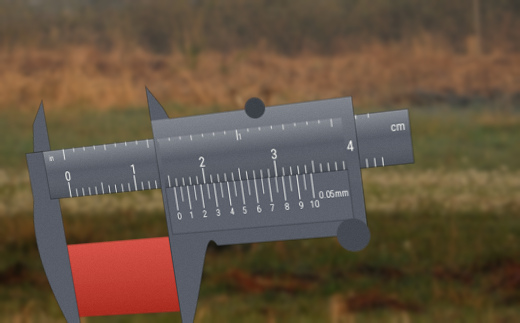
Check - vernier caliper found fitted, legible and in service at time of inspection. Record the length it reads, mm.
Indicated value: 15.6 mm
